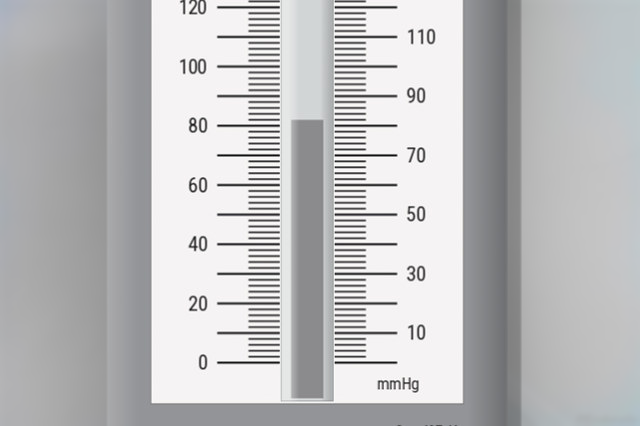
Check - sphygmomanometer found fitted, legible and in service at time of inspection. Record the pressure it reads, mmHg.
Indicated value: 82 mmHg
